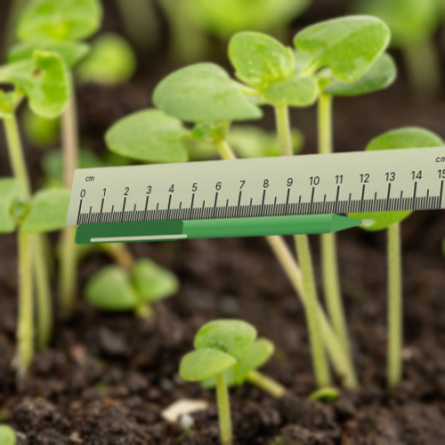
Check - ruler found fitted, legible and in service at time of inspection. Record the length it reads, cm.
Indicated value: 12.5 cm
